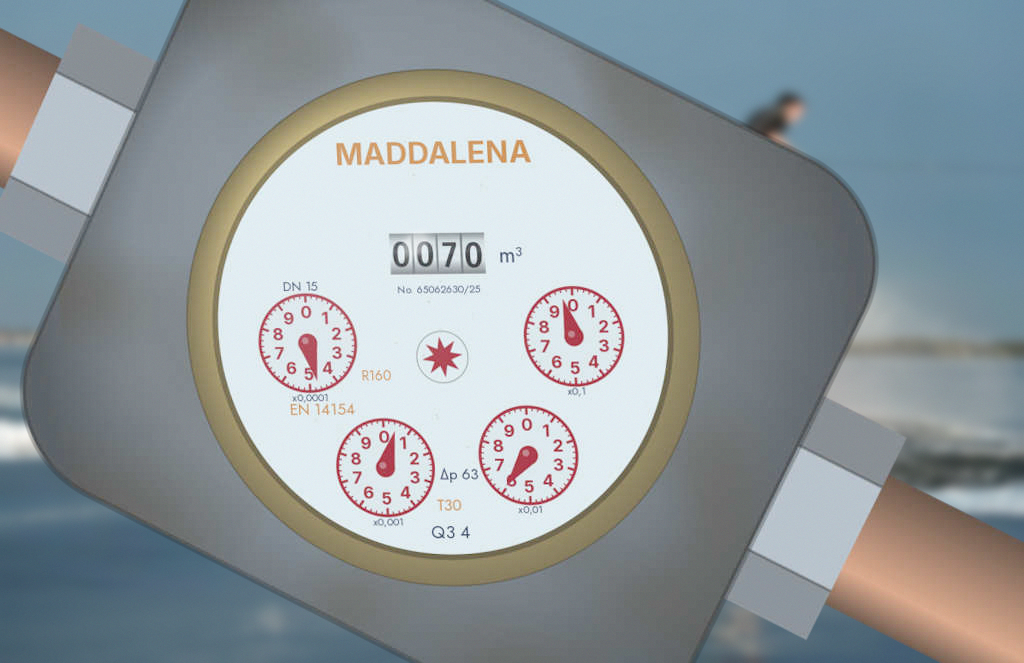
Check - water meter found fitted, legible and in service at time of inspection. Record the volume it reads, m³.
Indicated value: 69.9604 m³
